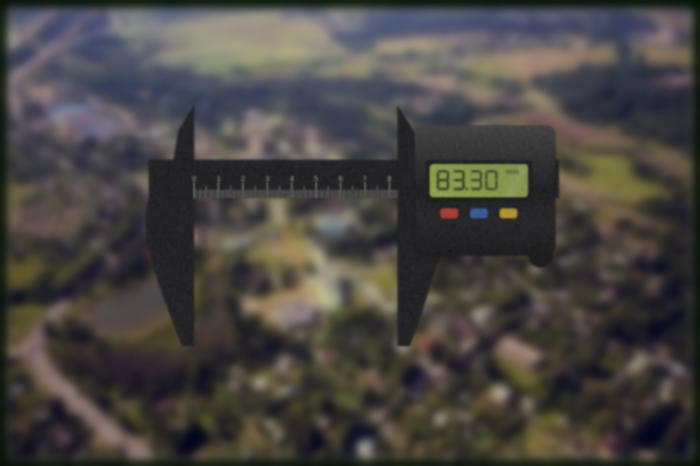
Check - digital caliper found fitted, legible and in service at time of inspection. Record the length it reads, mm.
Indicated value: 83.30 mm
